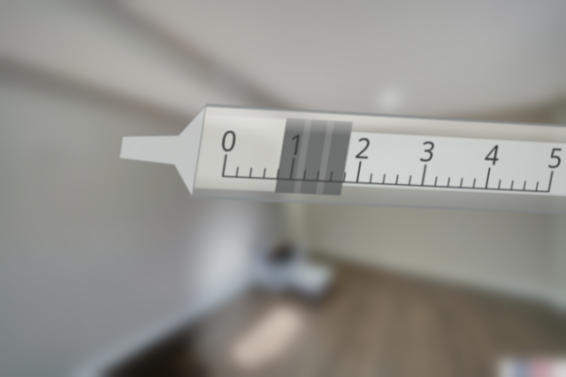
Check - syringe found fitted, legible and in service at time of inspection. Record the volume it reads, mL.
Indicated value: 0.8 mL
